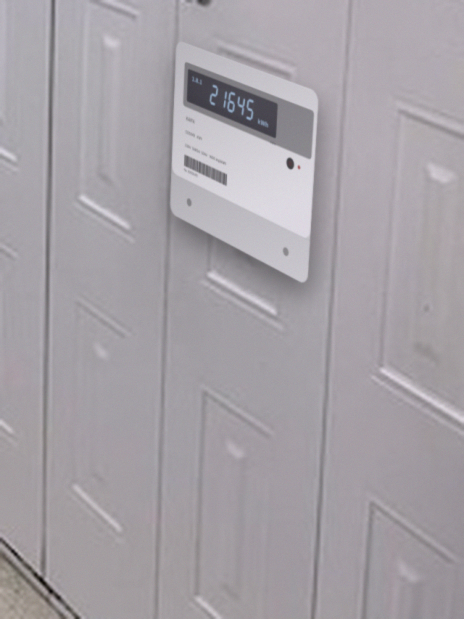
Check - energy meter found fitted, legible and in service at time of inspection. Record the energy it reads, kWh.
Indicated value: 21645 kWh
